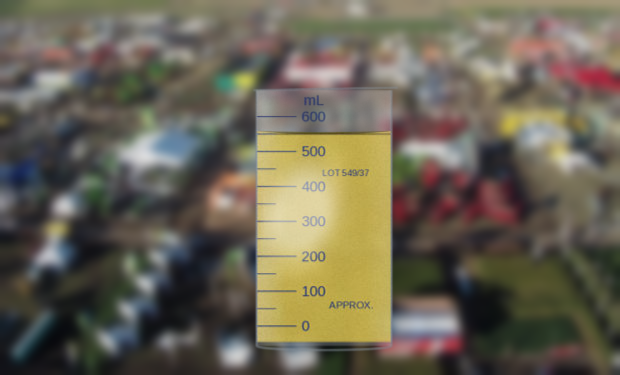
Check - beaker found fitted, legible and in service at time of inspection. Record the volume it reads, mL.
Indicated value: 550 mL
